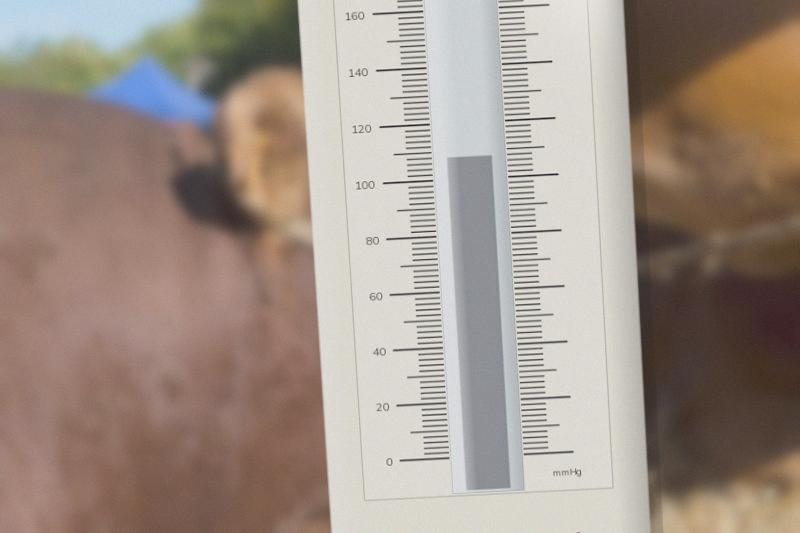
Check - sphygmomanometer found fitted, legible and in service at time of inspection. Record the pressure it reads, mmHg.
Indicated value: 108 mmHg
